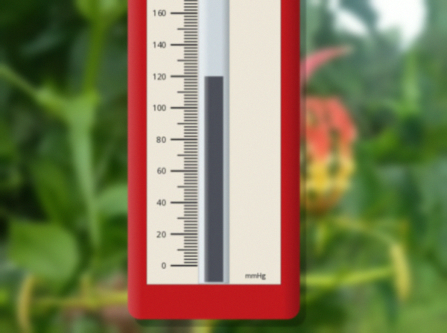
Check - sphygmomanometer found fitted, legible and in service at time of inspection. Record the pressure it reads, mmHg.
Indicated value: 120 mmHg
